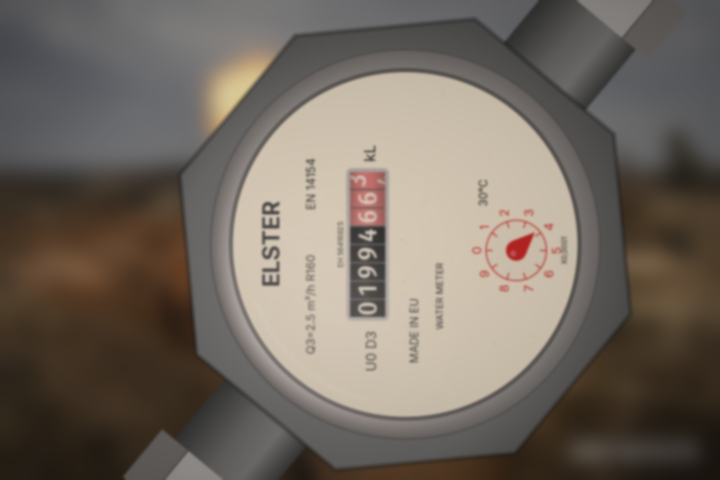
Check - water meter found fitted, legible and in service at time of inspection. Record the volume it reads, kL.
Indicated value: 1994.6633 kL
